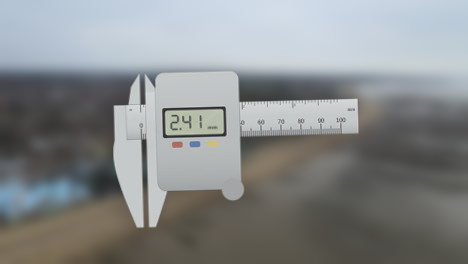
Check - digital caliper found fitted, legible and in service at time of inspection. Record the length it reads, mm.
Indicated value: 2.41 mm
